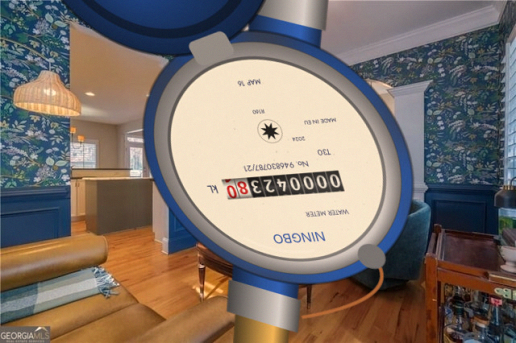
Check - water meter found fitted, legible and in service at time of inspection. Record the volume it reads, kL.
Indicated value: 423.80 kL
